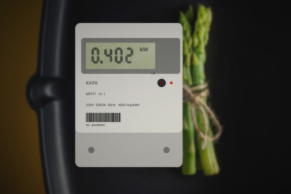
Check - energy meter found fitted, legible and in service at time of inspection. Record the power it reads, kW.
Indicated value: 0.402 kW
